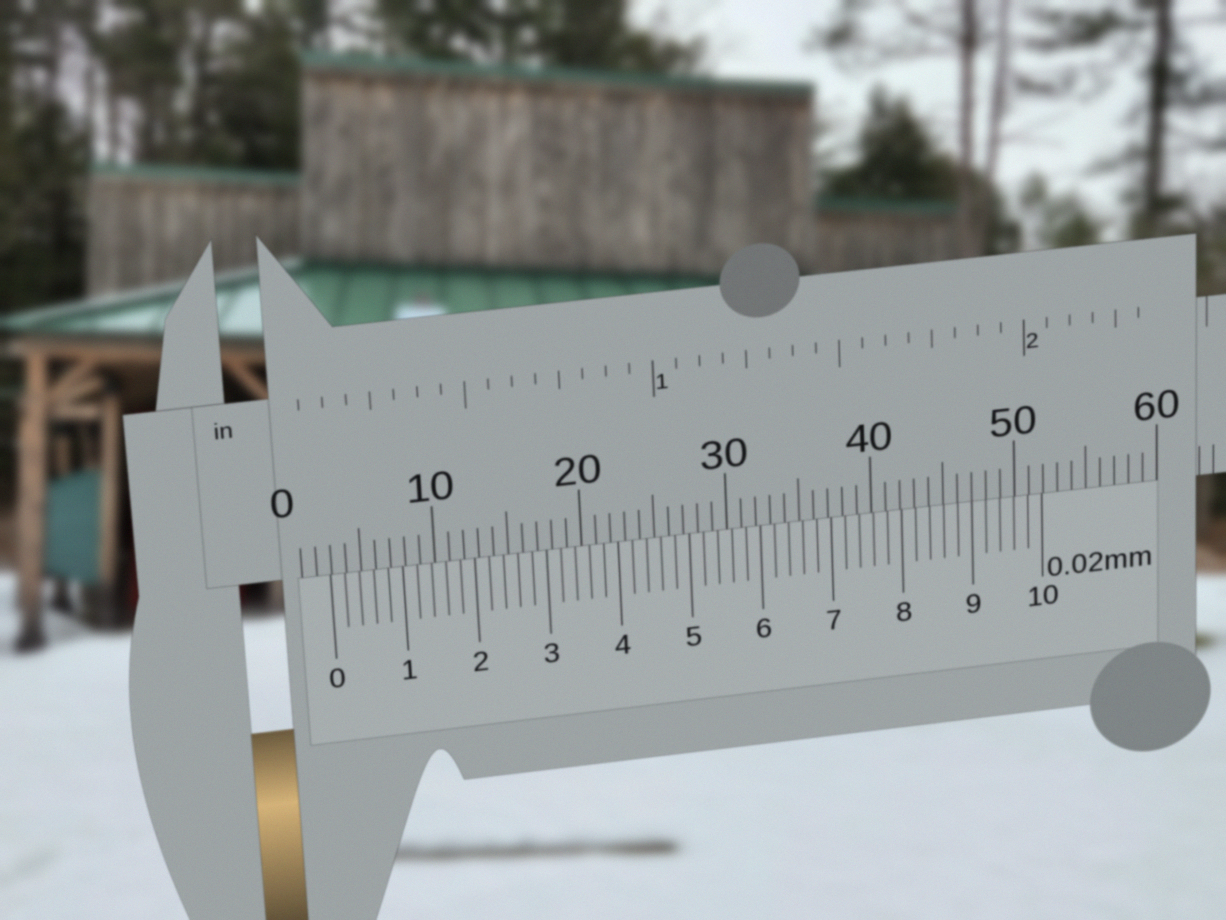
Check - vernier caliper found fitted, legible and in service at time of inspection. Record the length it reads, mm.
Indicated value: 2.9 mm
